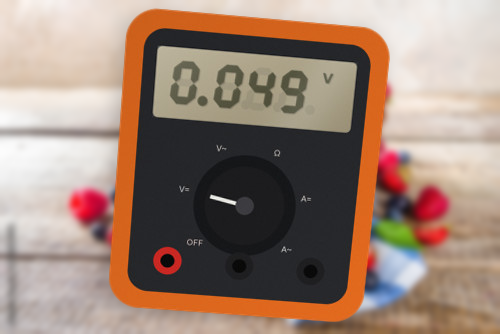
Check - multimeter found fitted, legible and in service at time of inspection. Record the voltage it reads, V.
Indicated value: 0.049 V
